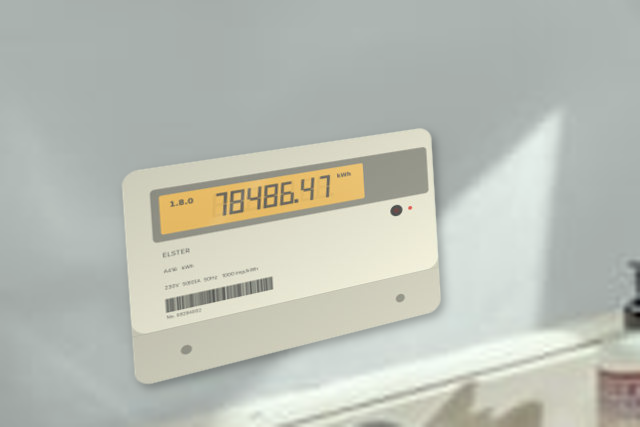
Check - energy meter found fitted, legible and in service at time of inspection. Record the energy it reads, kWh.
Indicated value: 78486.47 kWh
